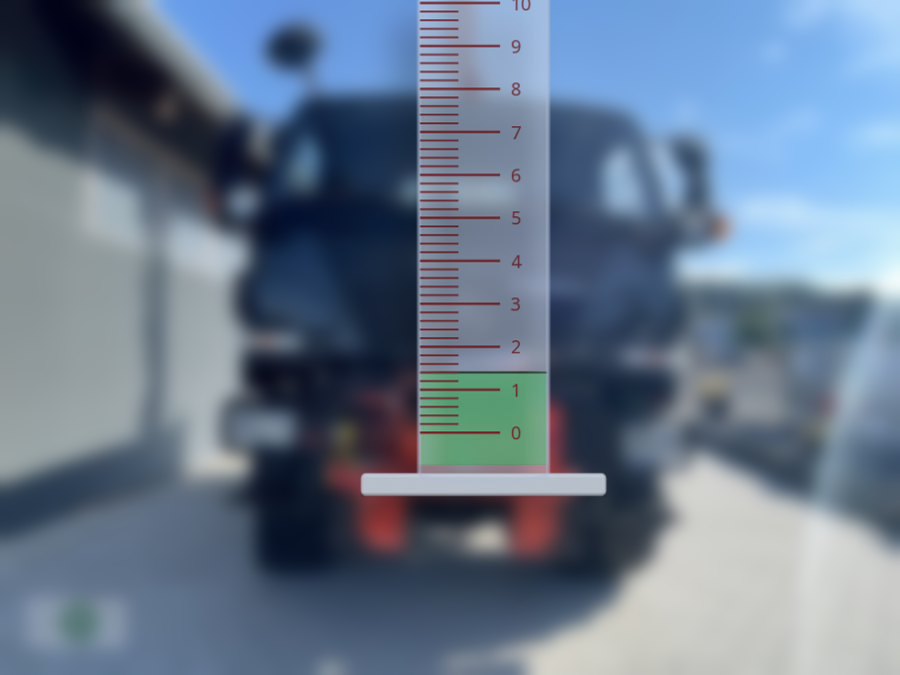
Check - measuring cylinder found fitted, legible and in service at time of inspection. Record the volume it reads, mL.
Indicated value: 1.4 mL
